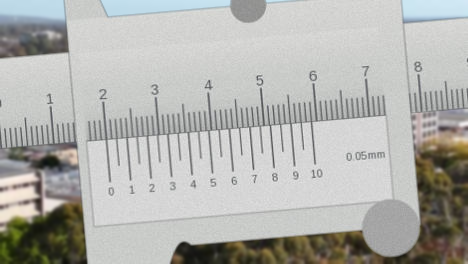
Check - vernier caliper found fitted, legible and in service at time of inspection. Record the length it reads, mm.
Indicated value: 20.0 mm
